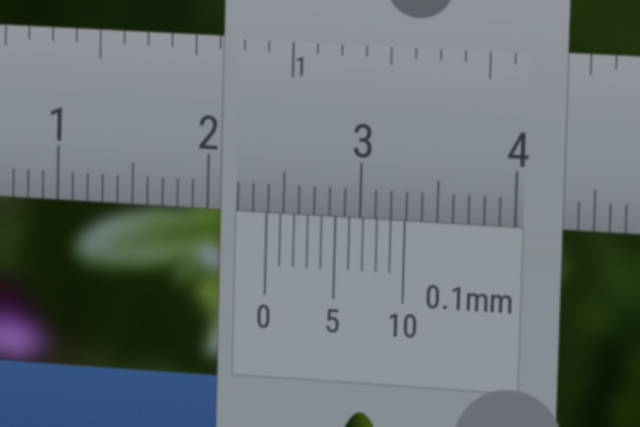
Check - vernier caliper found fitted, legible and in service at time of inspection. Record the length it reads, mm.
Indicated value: 23.9 mm
